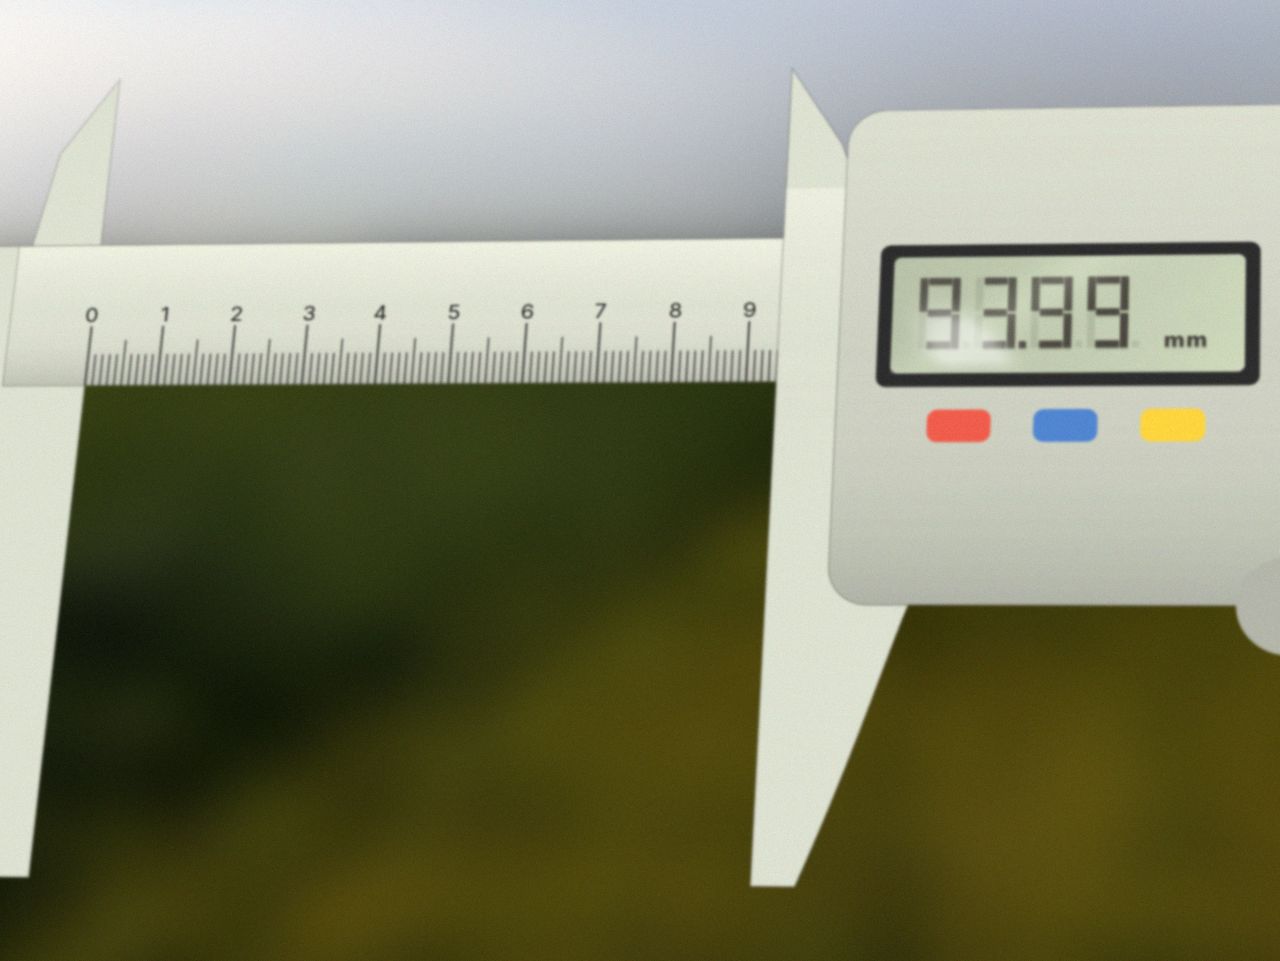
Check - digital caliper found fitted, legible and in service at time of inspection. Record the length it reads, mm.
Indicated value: 93.99 mm
